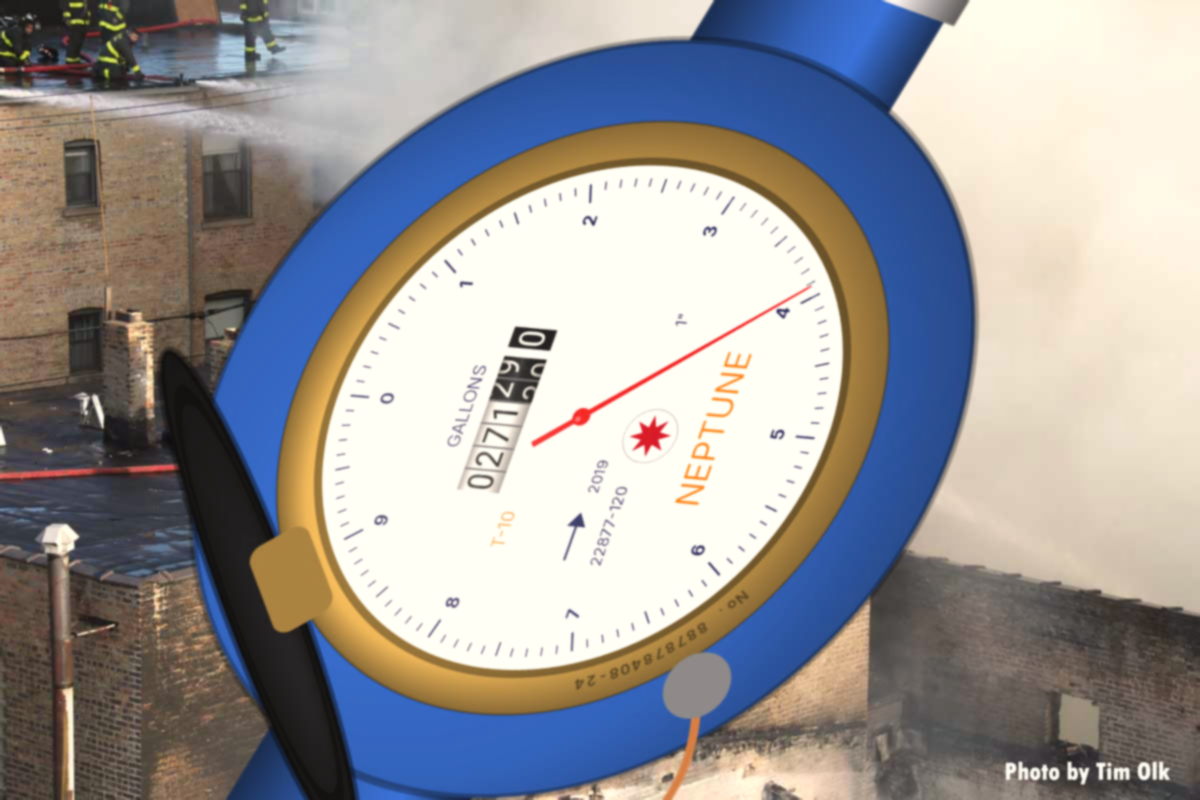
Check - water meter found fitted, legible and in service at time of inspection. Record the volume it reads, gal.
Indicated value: 271293.9 gal
